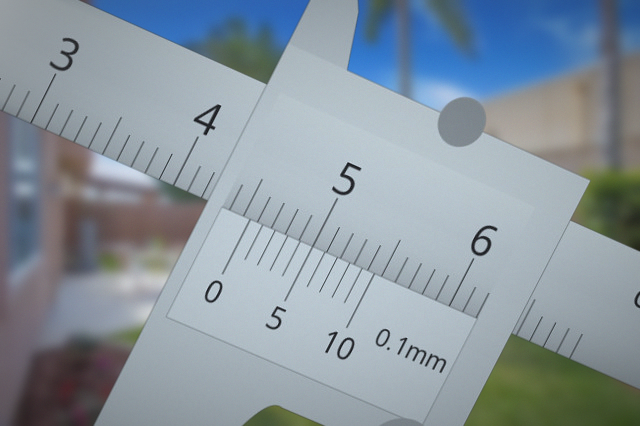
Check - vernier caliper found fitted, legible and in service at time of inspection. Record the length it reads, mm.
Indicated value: 45.5 mm
